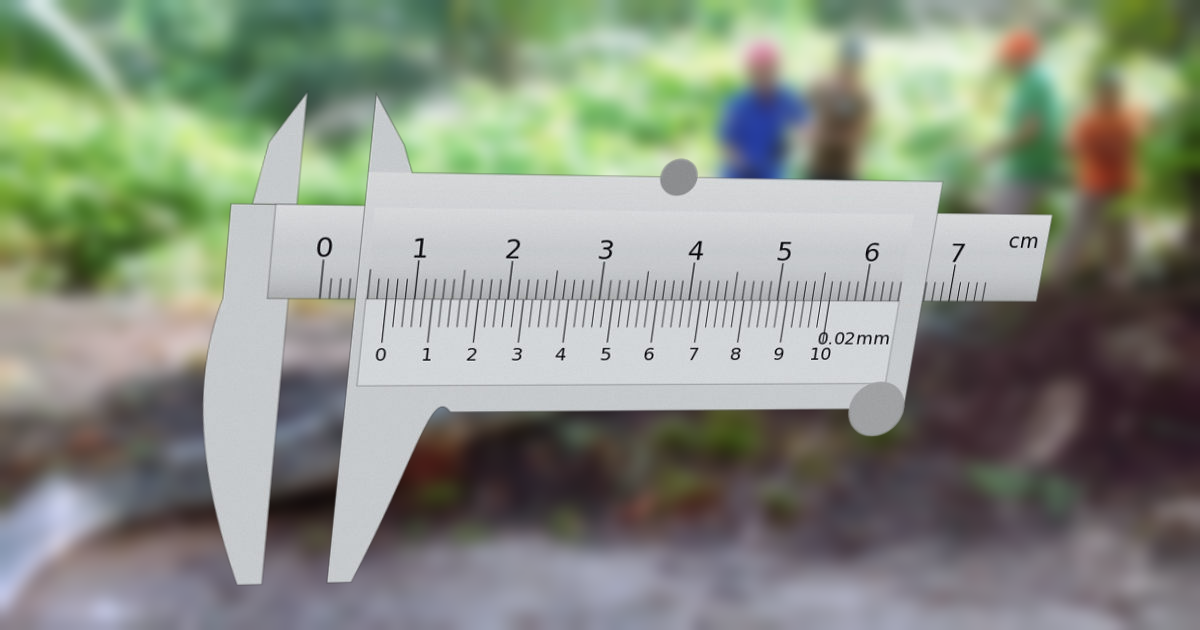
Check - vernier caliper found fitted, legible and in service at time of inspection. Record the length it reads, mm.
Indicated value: 7.0 mm
